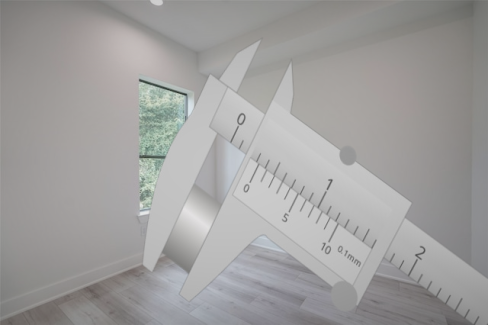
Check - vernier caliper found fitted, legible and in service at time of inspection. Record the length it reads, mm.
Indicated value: 3.3 mm
